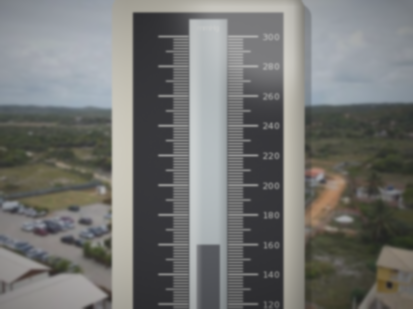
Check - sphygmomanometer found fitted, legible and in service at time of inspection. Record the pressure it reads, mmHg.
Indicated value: 160 mmHg
